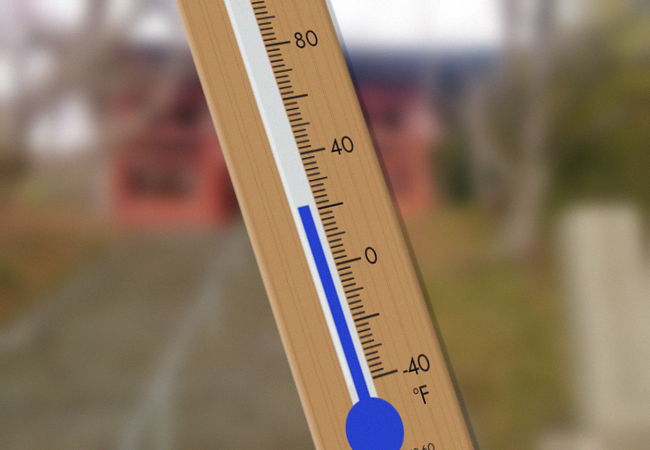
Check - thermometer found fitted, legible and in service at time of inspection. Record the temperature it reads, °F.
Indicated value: 22 °F
